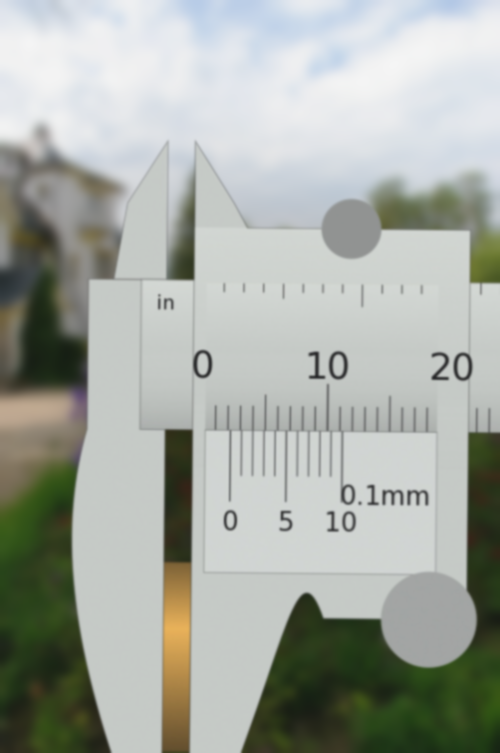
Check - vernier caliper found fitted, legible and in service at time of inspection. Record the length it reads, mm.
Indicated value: 2.2 mm
